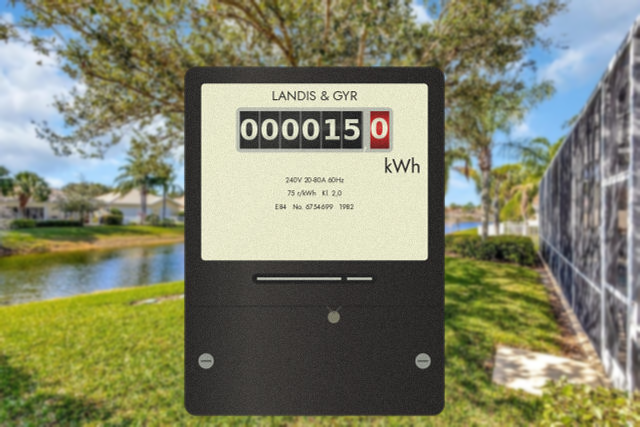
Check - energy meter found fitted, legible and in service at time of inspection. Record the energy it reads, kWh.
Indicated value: 15.0 kWh
